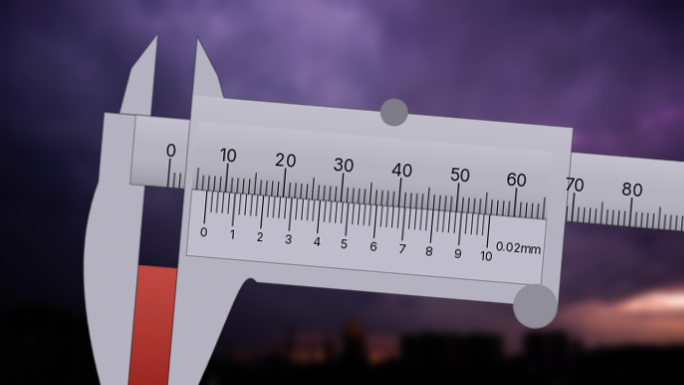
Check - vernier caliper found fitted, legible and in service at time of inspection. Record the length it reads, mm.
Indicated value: 6.8 mm
